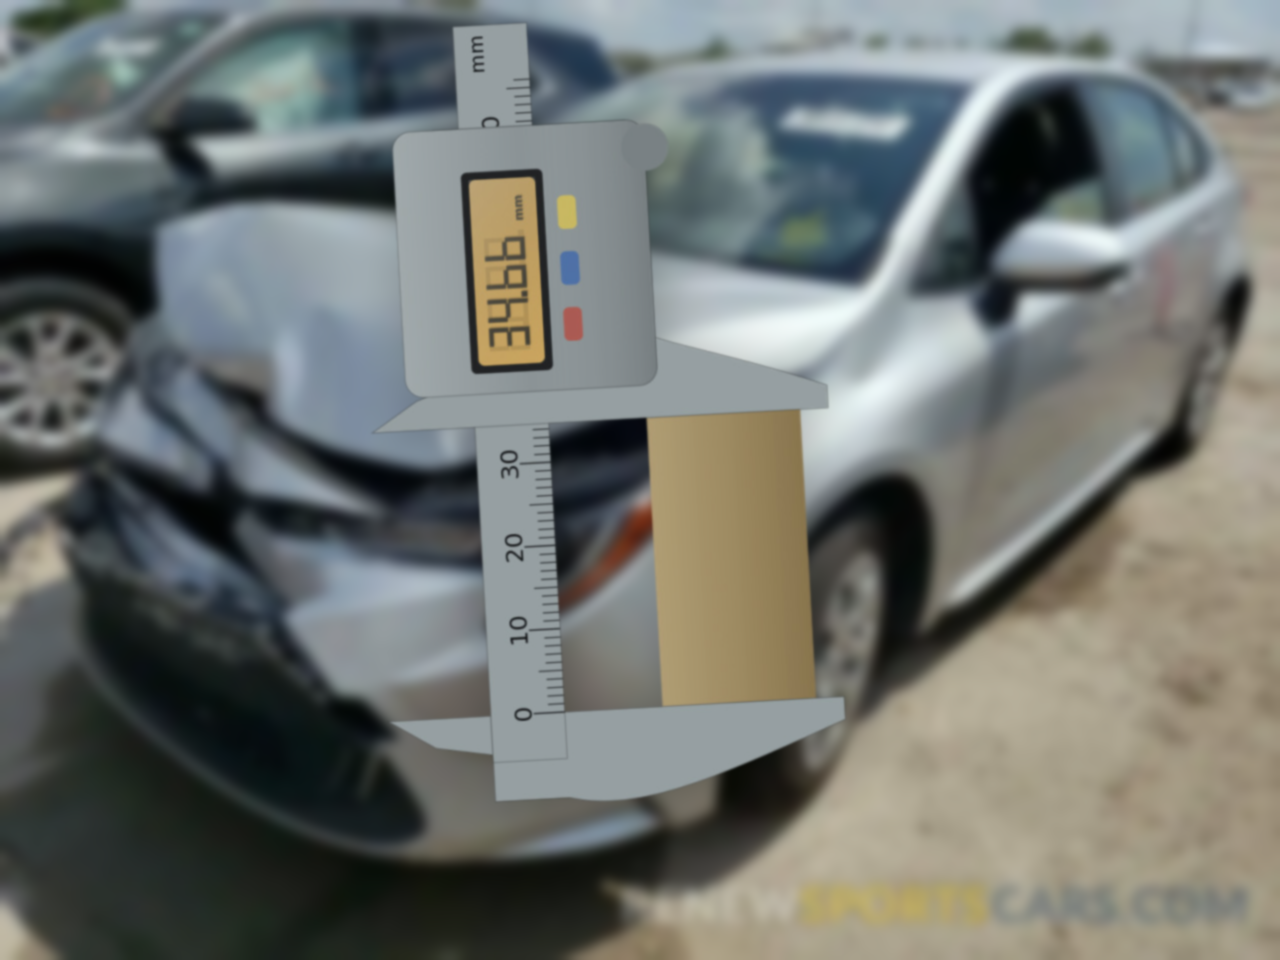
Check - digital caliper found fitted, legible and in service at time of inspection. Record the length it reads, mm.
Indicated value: 34.66 mm
